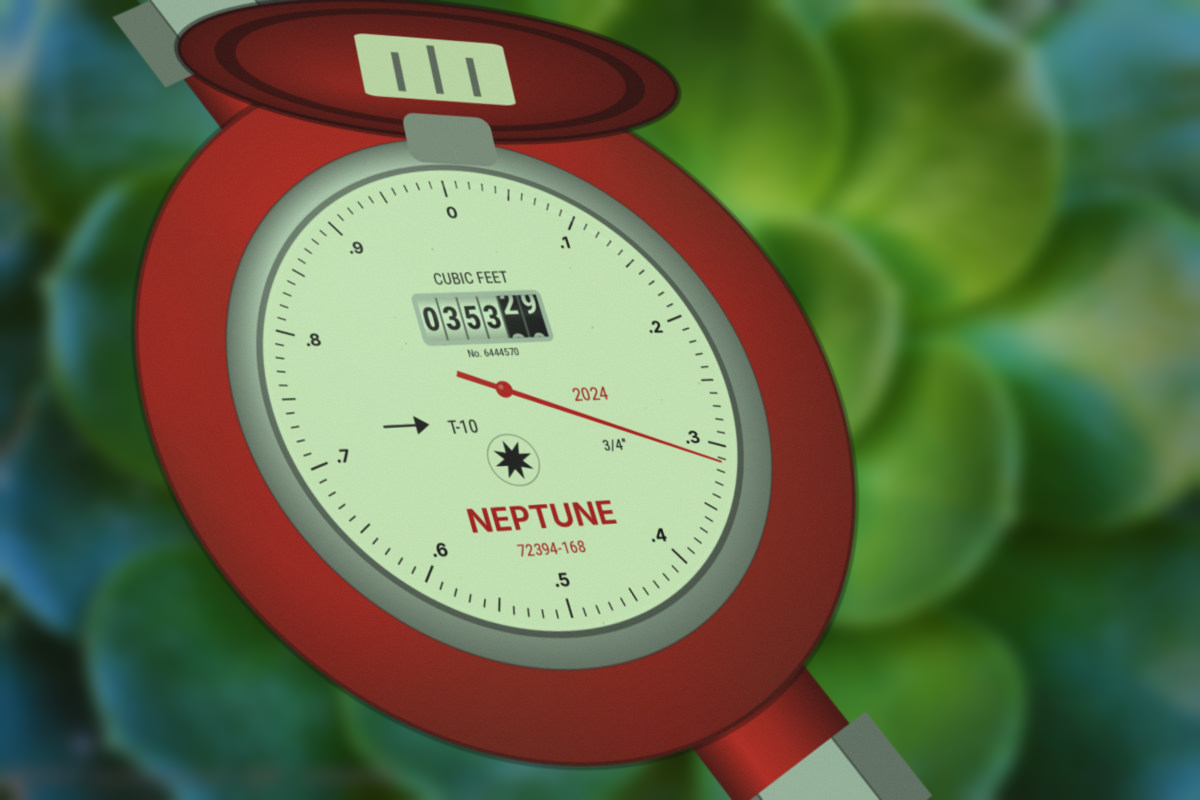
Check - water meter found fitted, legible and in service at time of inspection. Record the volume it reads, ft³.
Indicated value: 35329.31 ft³
